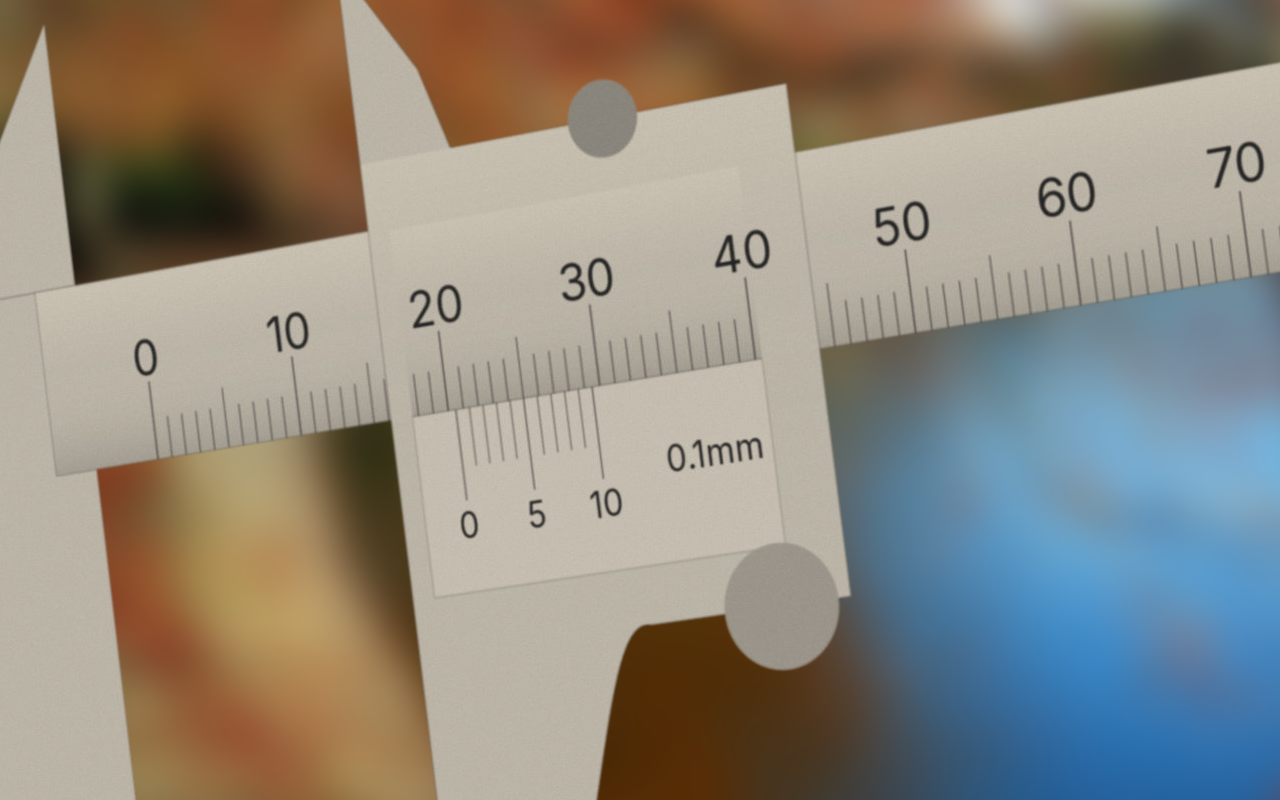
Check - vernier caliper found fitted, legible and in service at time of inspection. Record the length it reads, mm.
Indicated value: 20.5 mm
